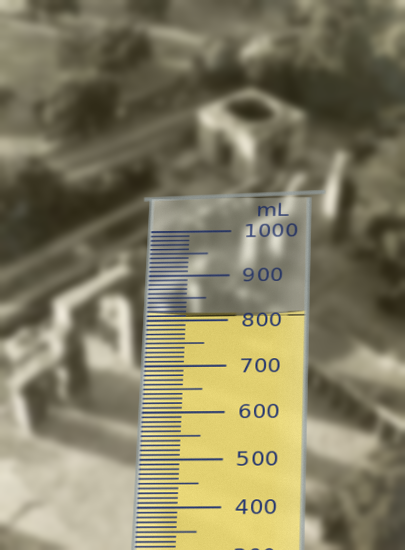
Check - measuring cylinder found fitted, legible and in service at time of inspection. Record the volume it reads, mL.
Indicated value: 810 mL
